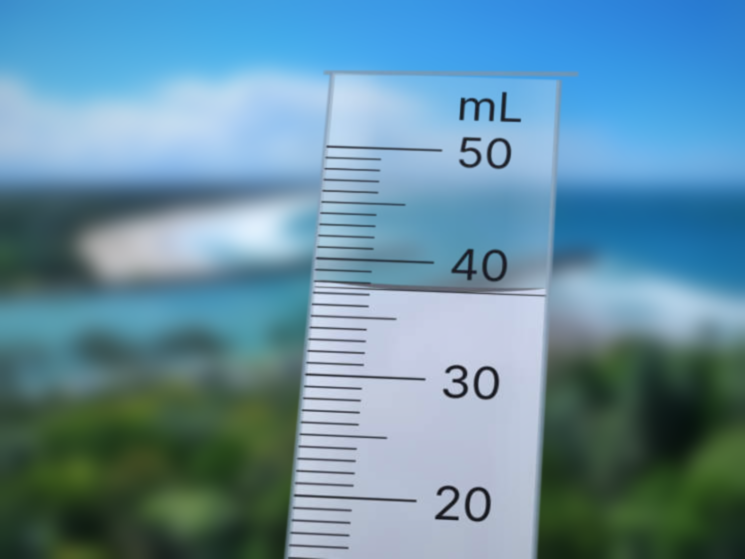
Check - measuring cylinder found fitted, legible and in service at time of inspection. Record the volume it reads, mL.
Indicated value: 37.5 mL
